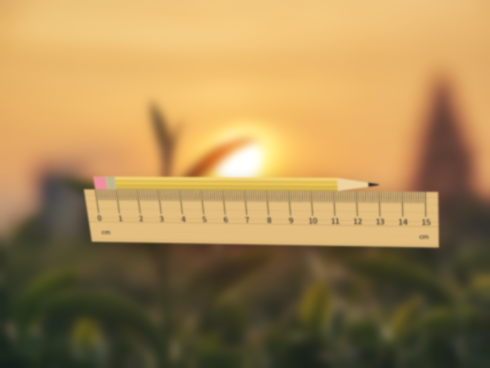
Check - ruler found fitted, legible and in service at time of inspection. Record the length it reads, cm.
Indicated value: 13 cm
